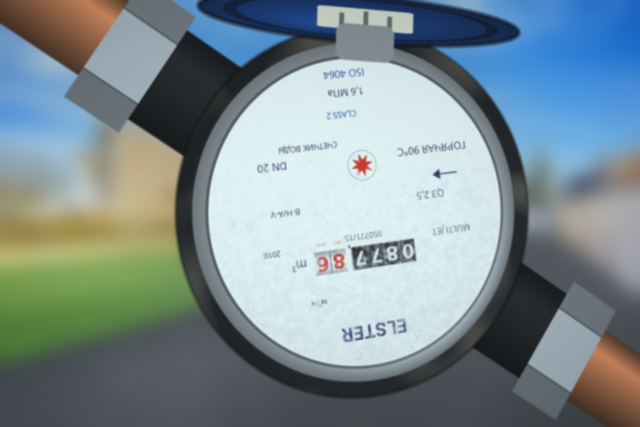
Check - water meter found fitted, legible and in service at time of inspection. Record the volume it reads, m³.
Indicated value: 877.86 m³
